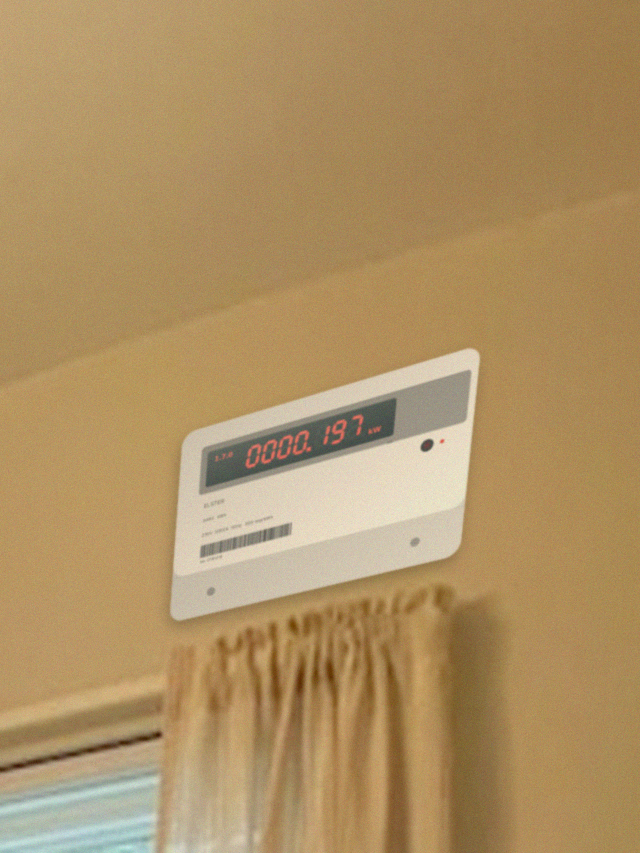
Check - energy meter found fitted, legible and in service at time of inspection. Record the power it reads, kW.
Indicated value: 0.197 kW
